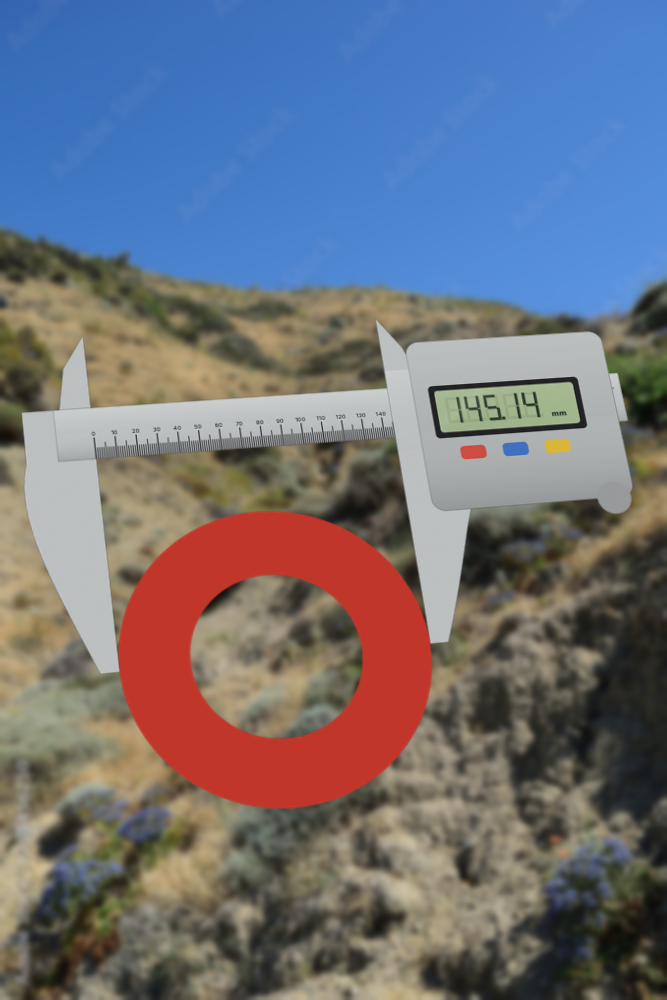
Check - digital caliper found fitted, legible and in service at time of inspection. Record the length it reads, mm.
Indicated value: 145.14 mm
